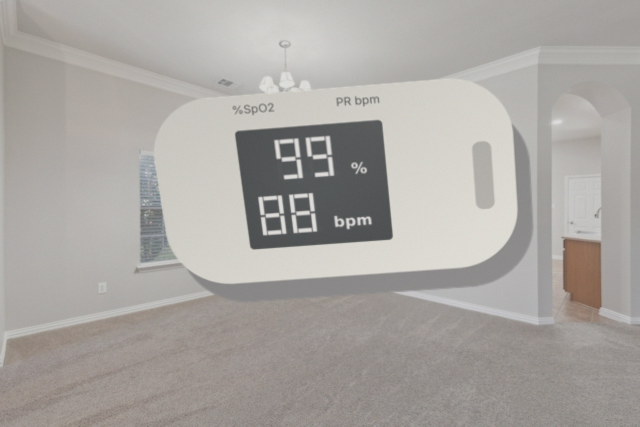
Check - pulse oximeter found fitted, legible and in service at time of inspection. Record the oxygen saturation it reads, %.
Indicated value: 99 %
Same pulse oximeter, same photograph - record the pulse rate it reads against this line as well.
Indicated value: 88 bpm
